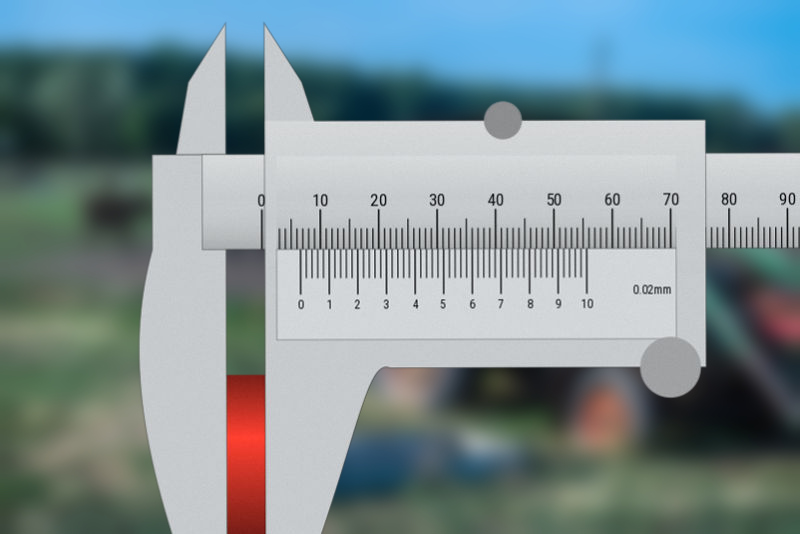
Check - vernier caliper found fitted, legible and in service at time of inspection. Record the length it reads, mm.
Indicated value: 6.6 mm
